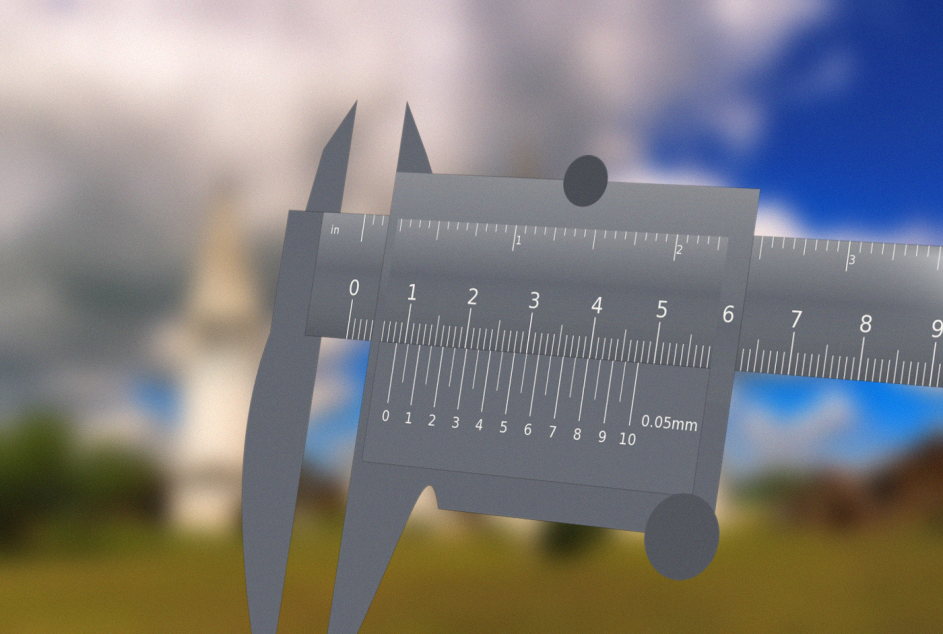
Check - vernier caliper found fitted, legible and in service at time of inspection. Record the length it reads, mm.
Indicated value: 8.6 mm
